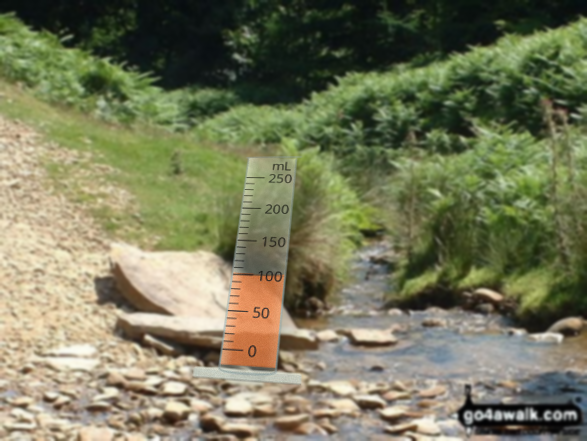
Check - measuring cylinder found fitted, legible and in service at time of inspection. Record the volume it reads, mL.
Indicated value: 100 mL
